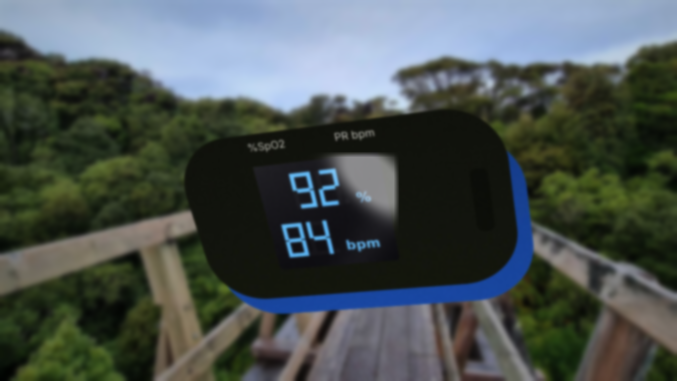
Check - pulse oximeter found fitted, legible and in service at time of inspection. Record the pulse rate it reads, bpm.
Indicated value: 84 bpm
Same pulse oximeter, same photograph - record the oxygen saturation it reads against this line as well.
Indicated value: 92 %
